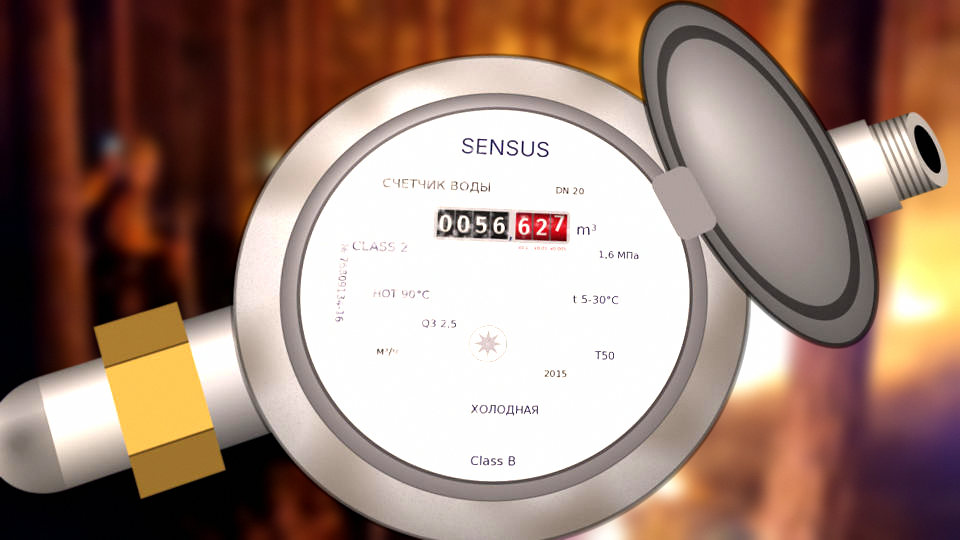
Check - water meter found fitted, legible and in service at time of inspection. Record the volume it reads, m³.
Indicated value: 56.627 m³
